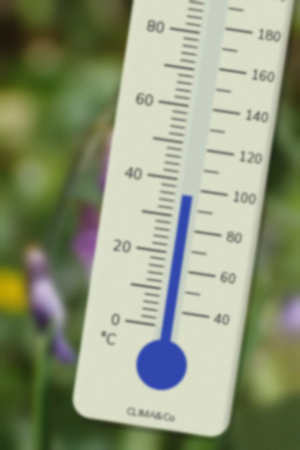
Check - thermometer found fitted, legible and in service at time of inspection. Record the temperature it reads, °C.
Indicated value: 36 °C
